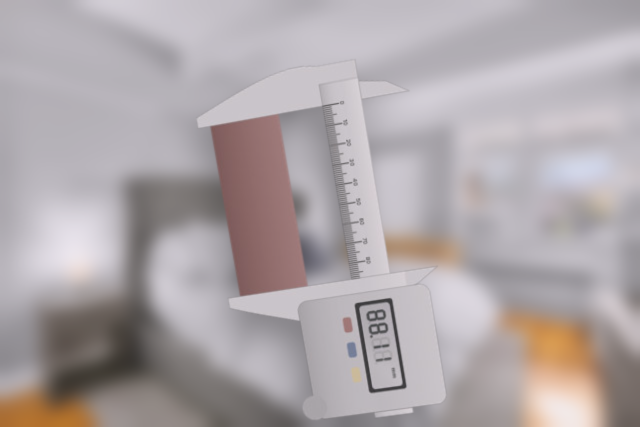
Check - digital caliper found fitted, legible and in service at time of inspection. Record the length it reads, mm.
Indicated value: 88.11 mm
